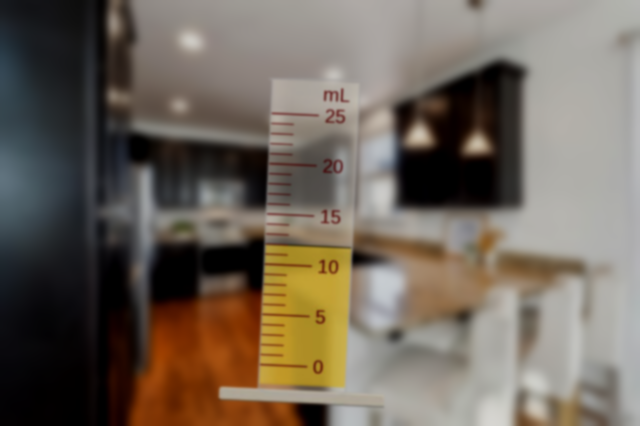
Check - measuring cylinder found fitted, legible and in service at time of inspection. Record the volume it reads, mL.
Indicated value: 12 mL
